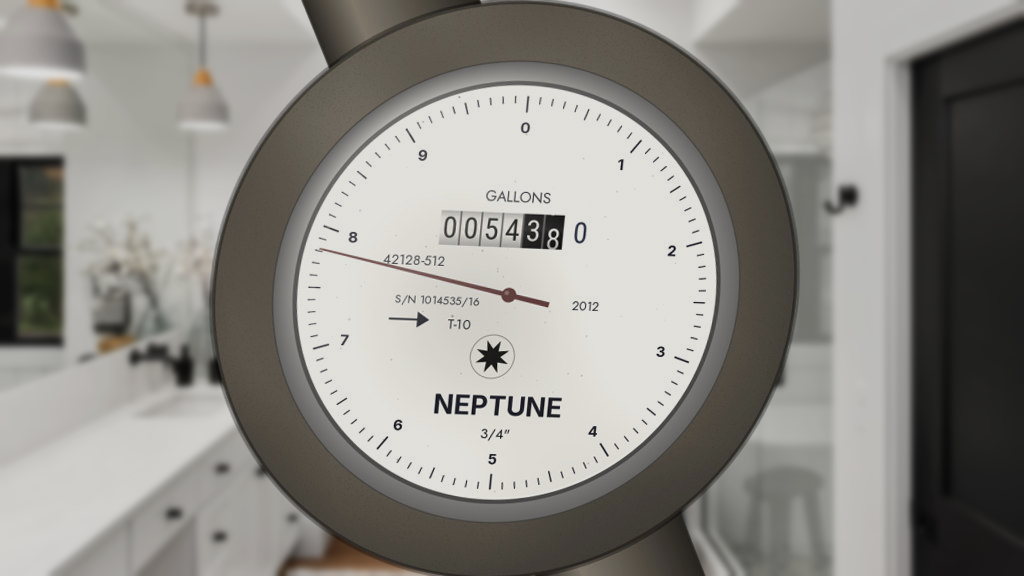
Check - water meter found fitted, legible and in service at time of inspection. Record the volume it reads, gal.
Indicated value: 54377.8 gal
